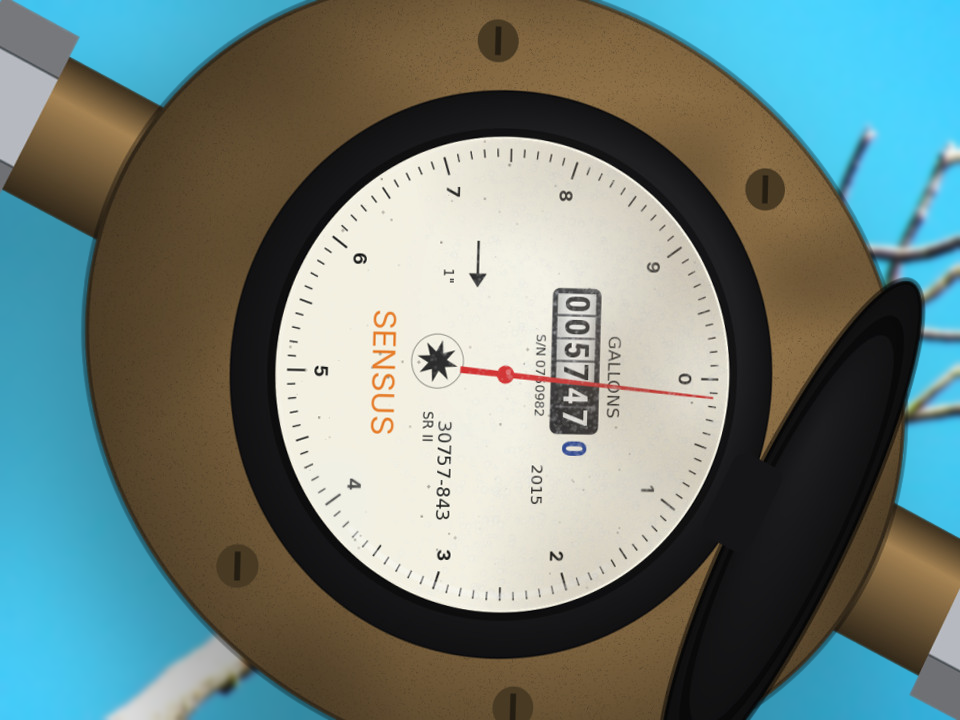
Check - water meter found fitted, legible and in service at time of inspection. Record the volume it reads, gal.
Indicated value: 57470.1 gal
